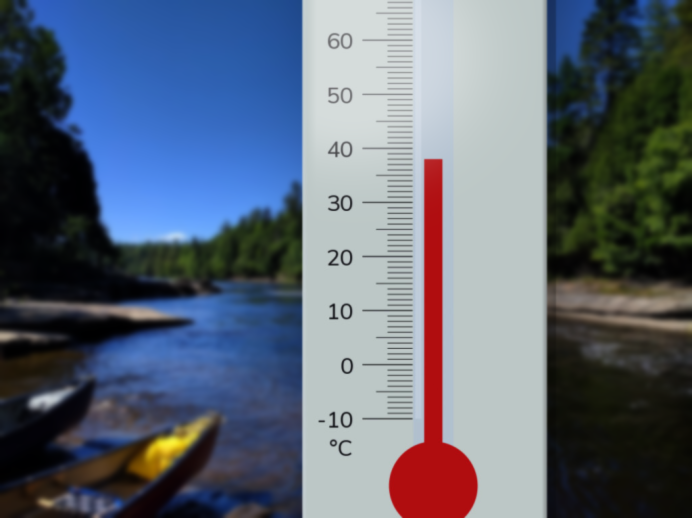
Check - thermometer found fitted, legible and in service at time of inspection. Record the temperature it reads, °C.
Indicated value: 38 °C
